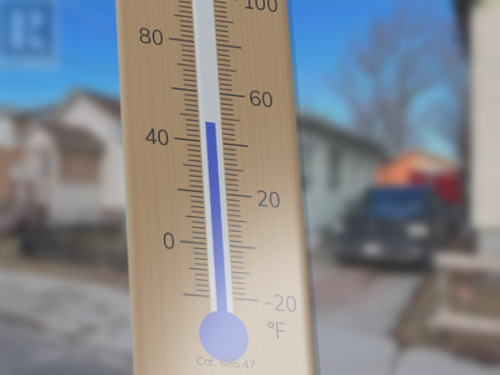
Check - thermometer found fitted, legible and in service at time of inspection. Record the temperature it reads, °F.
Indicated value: 48 °F
